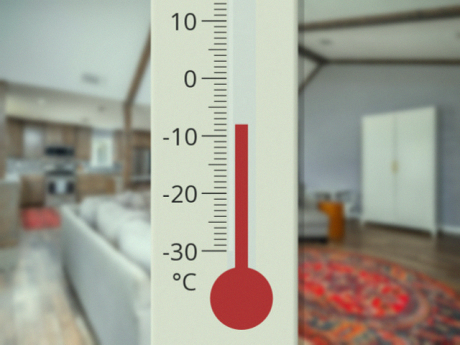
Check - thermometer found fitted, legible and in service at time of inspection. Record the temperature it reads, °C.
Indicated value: -8 °C
